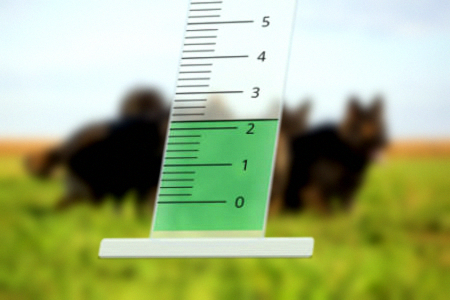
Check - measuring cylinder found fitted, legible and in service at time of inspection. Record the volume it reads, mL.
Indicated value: 2.2 mL
